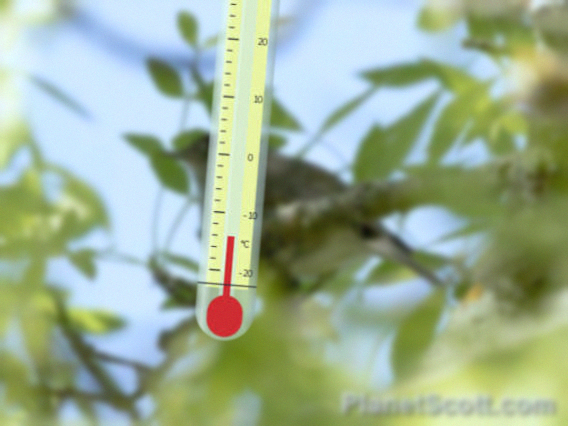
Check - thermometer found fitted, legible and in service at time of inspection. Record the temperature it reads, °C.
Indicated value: -14 °C
